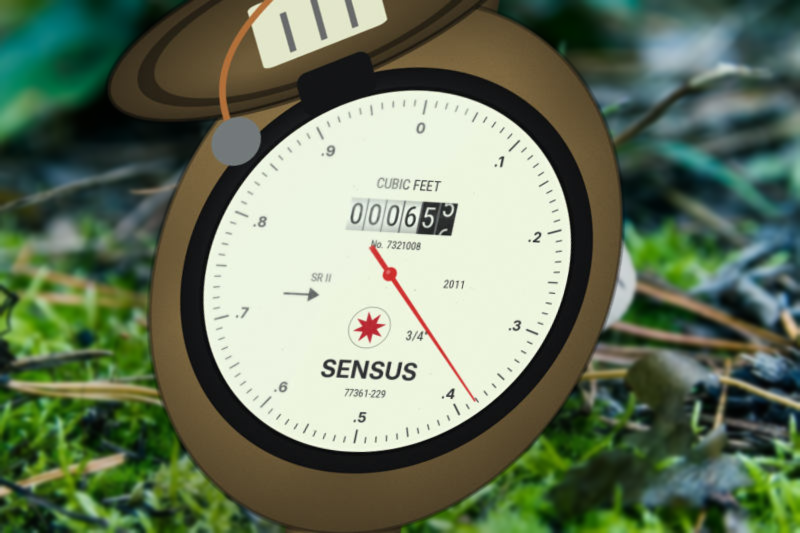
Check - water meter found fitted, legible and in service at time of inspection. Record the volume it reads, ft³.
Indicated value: 655.38 ft³
